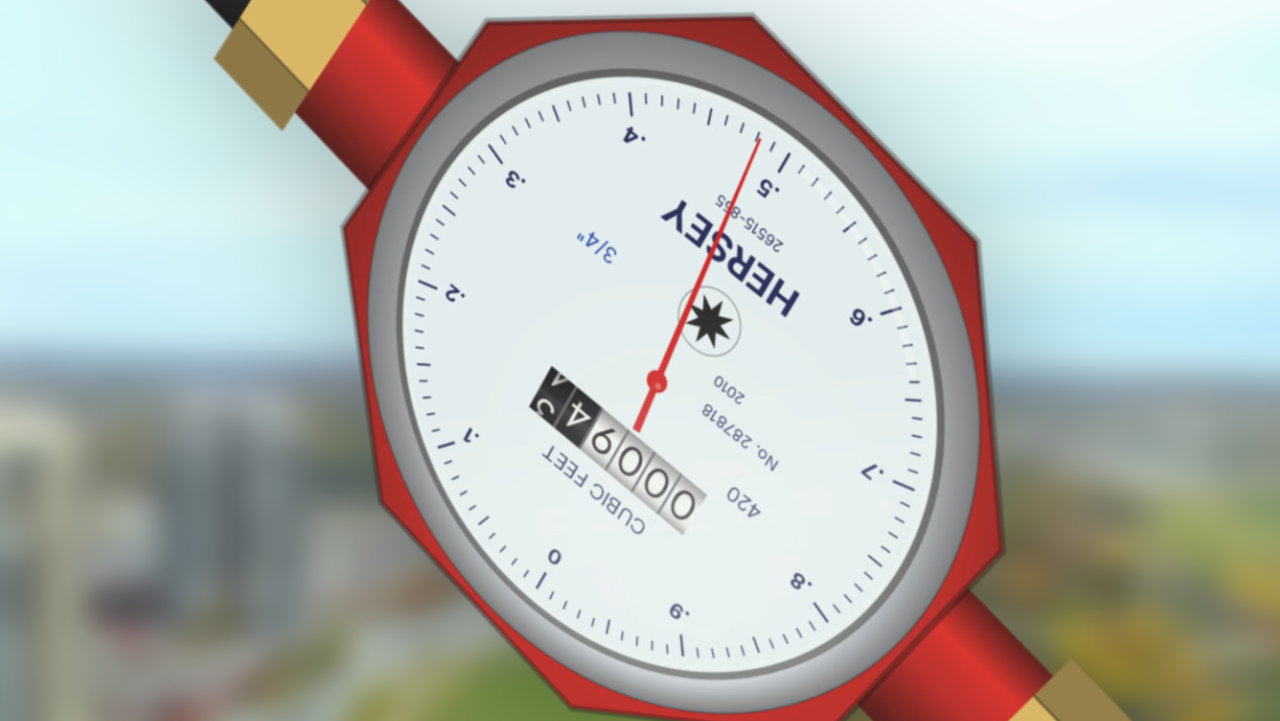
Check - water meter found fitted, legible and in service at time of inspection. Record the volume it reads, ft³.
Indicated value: 943.48 ft³
